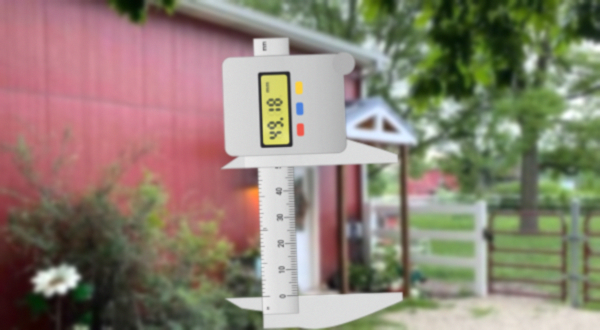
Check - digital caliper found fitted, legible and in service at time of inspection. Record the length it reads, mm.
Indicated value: 49.18 mm
